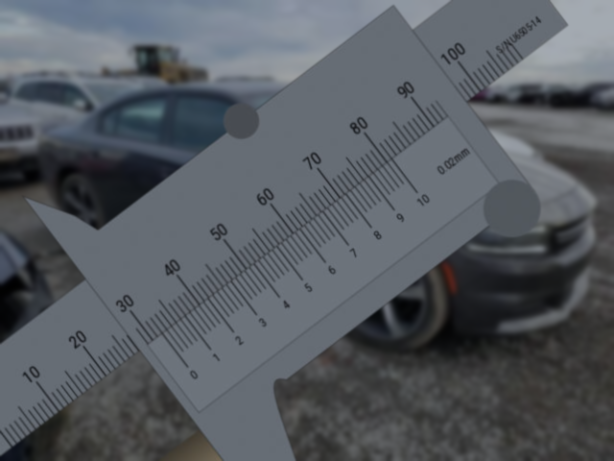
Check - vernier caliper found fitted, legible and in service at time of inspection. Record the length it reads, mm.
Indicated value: 32.0 mm
